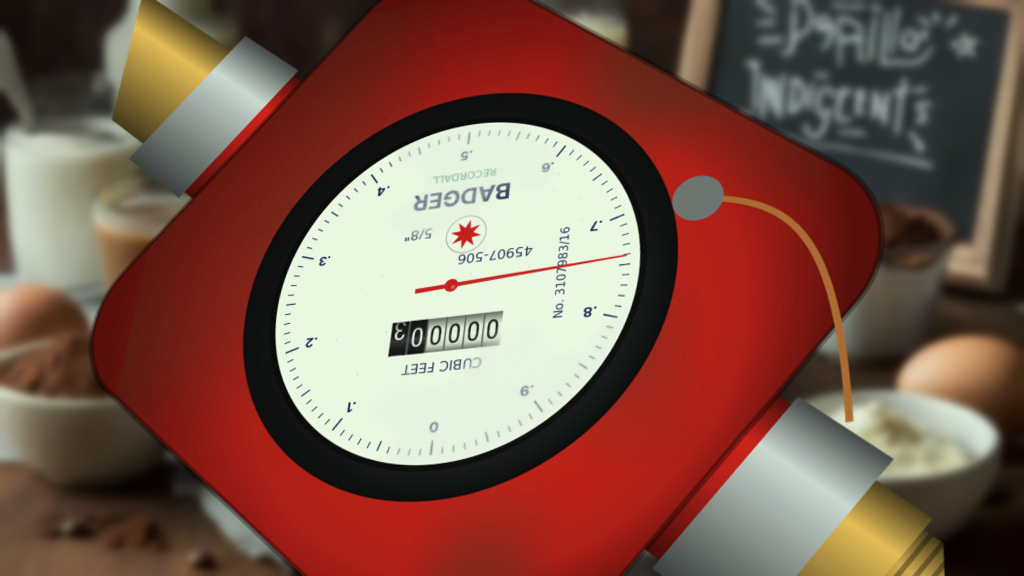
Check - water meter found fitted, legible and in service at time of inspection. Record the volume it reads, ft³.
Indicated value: 2.74 ft³
